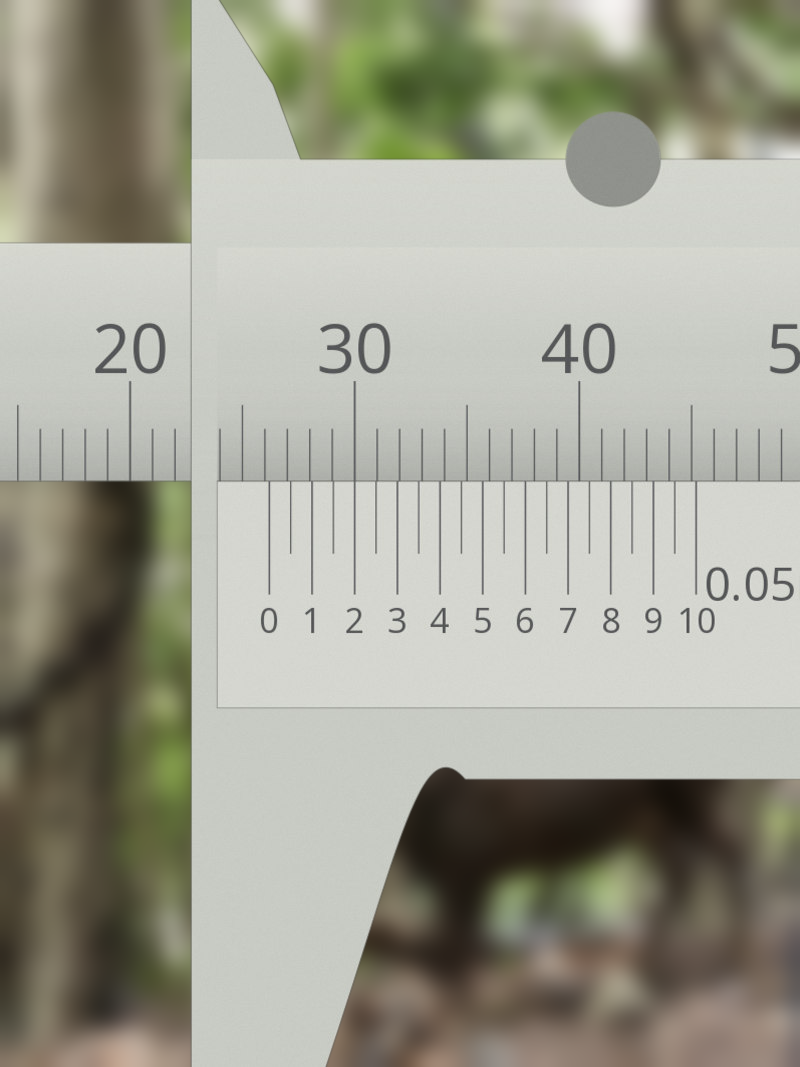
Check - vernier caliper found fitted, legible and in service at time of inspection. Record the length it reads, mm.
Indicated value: 26.2 mm
